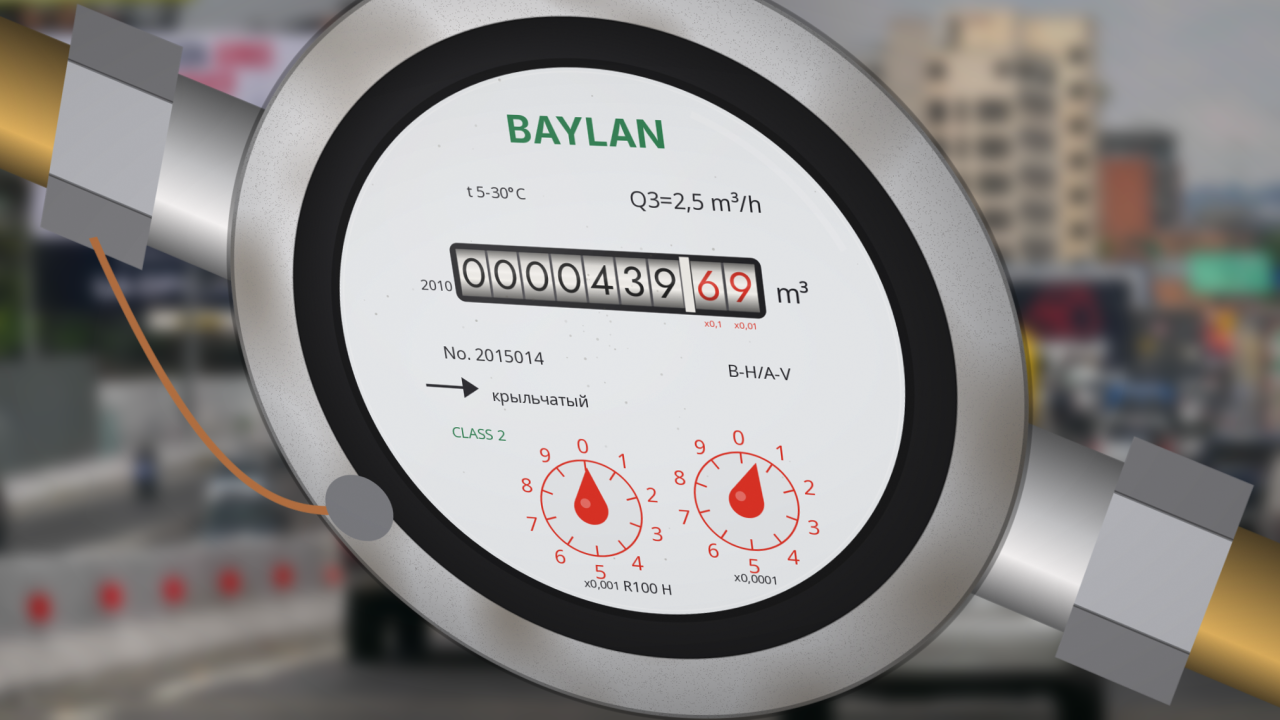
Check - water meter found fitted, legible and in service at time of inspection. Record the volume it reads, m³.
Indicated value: 439.6900 m³
